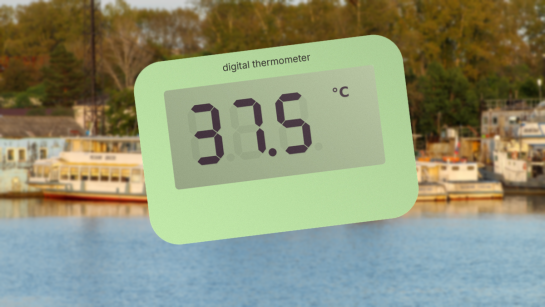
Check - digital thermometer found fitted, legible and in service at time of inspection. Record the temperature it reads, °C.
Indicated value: 37.5 °C
